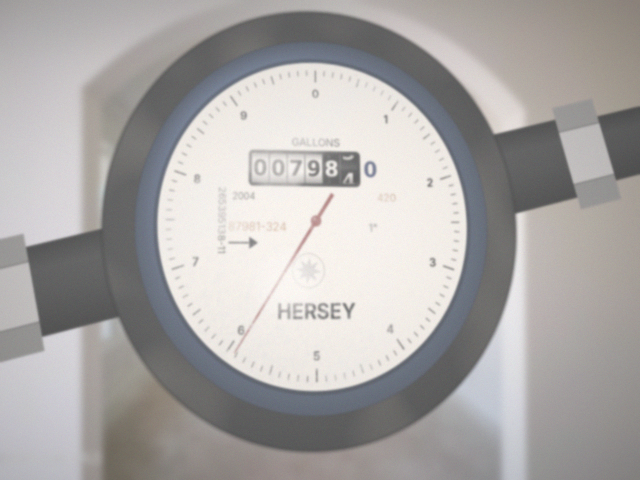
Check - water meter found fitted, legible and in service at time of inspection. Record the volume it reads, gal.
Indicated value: 79835.9 gal
